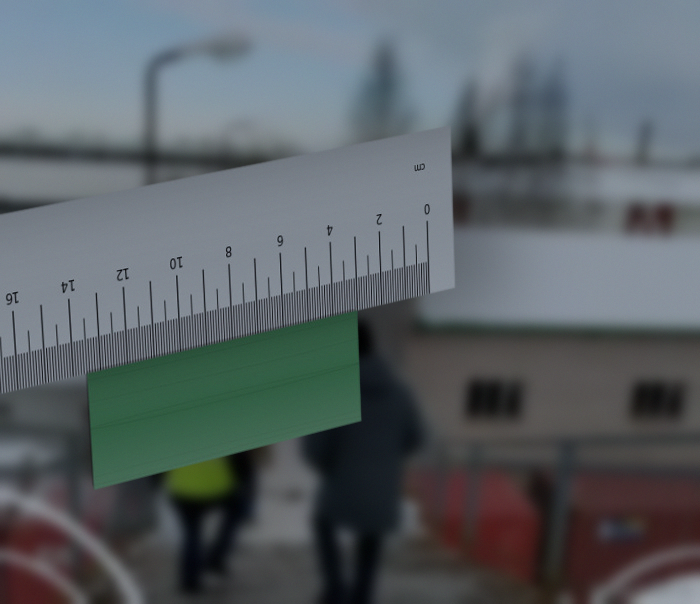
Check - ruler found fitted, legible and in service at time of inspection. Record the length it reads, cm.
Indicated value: 10.5 cm
